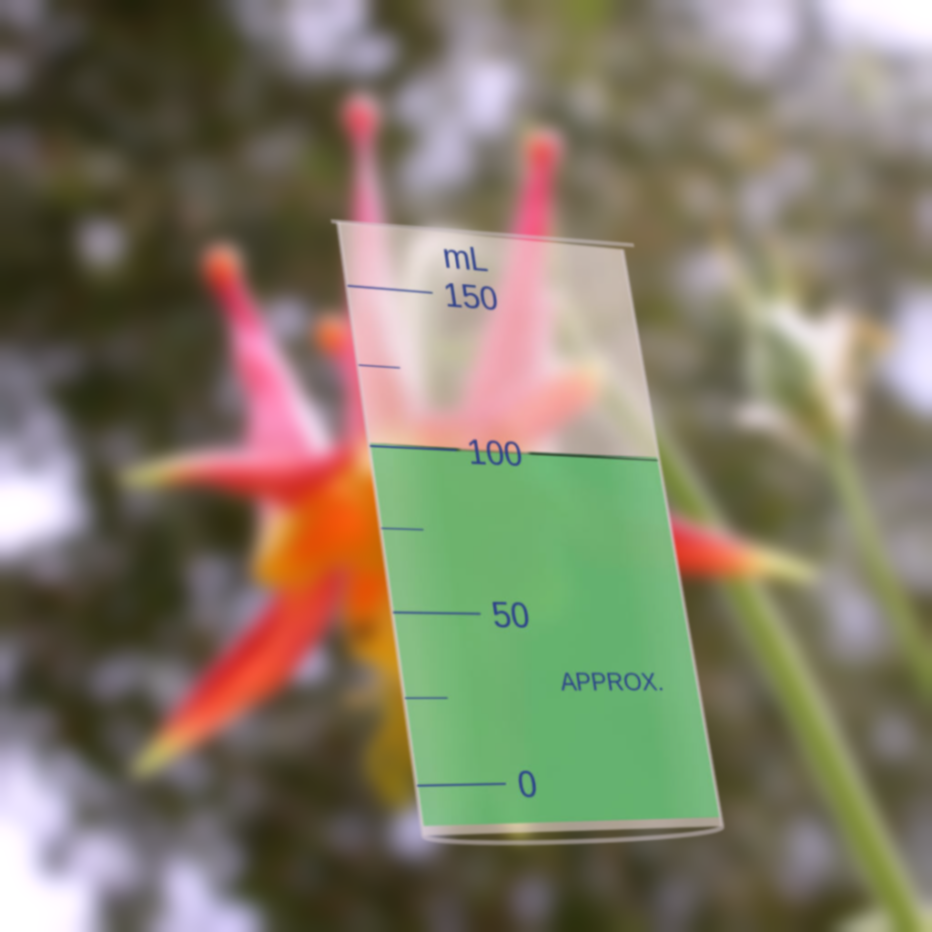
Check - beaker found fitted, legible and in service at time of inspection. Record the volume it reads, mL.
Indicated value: 100 mL
